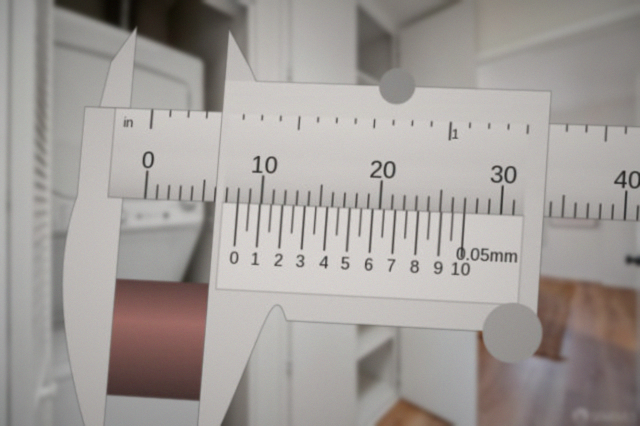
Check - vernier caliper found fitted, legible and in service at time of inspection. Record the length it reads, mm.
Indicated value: 8.0 mm
